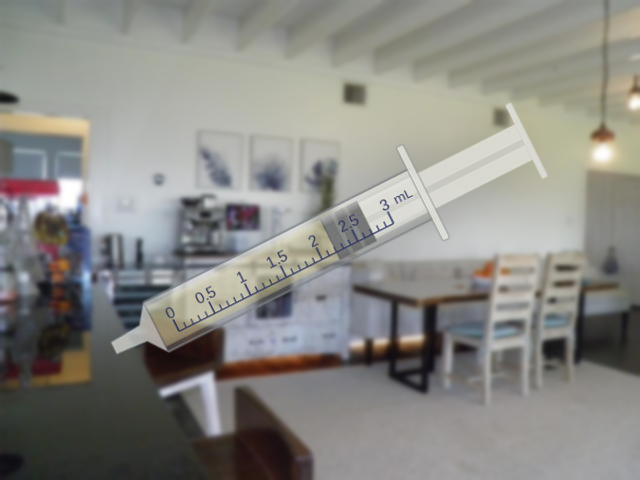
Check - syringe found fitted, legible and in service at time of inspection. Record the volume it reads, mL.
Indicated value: 2.2 mL
